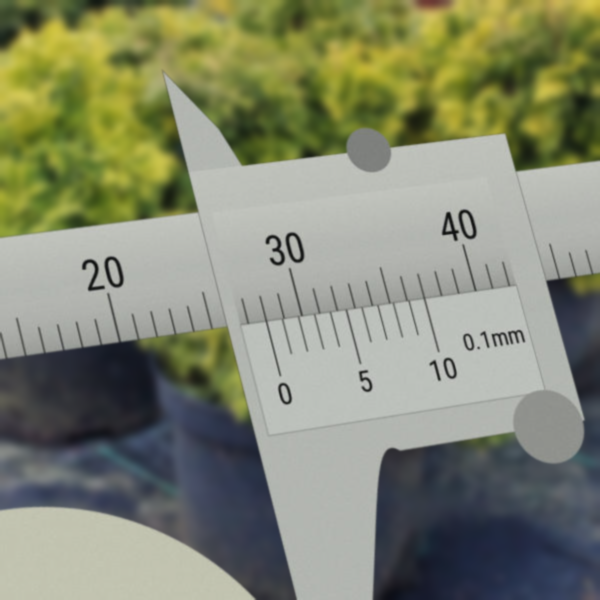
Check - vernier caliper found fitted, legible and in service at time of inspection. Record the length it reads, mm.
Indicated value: 28.0 mm
